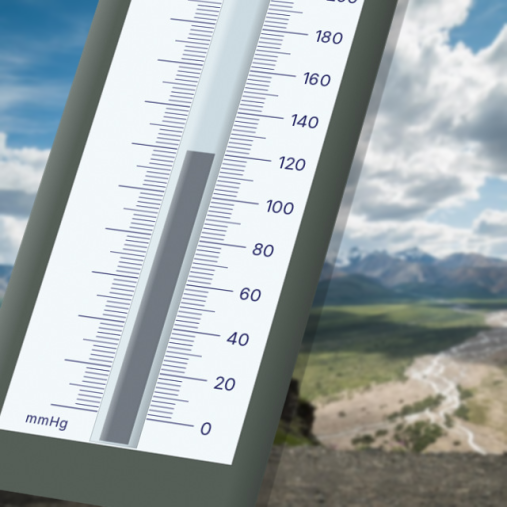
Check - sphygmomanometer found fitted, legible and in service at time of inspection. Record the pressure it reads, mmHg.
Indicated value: 120 mmHg
